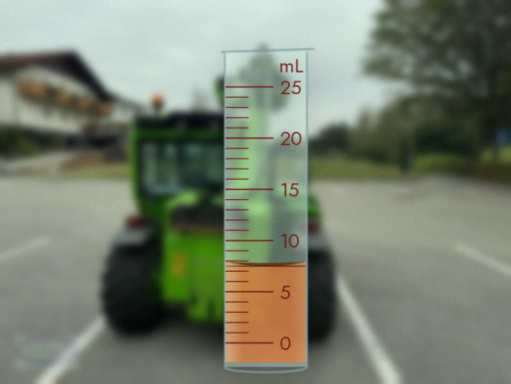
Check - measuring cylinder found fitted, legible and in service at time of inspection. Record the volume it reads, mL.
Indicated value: 7.5 mL
